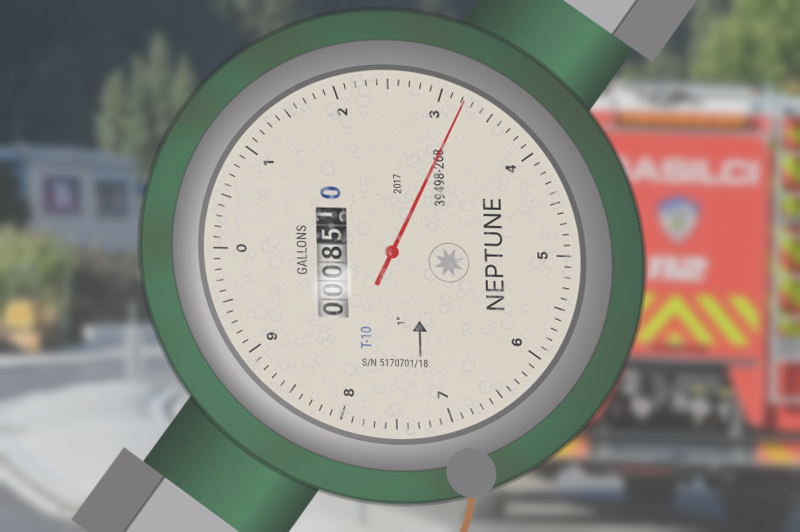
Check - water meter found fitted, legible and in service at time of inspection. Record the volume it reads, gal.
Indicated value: 8513.2 gal
